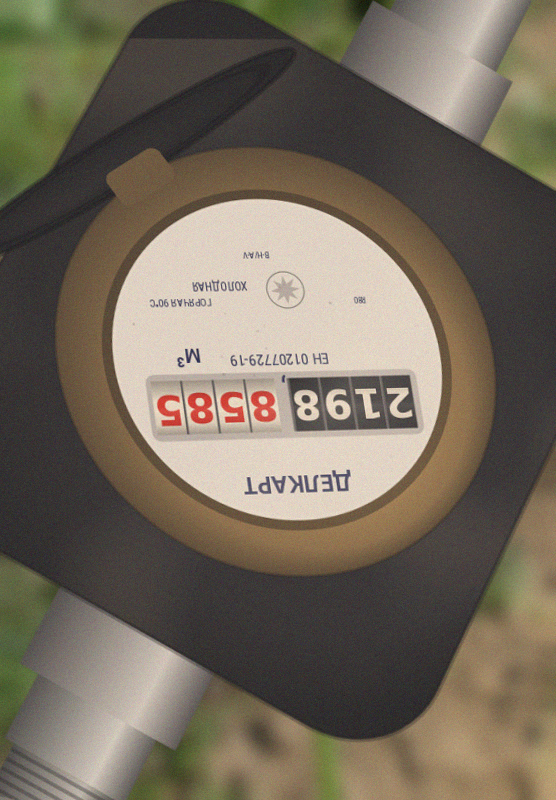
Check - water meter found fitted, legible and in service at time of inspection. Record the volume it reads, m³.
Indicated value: 2198.8585 m³
